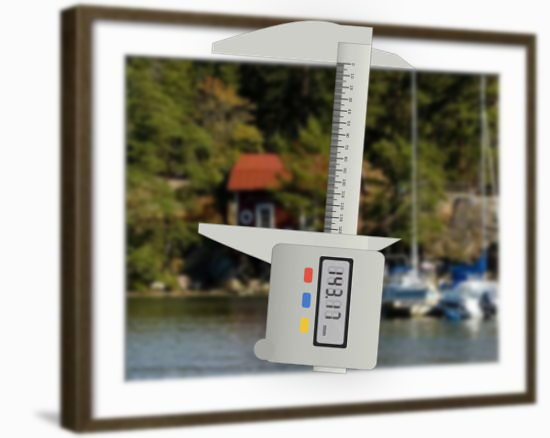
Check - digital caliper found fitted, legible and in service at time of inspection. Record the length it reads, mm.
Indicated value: 143.17 mm
